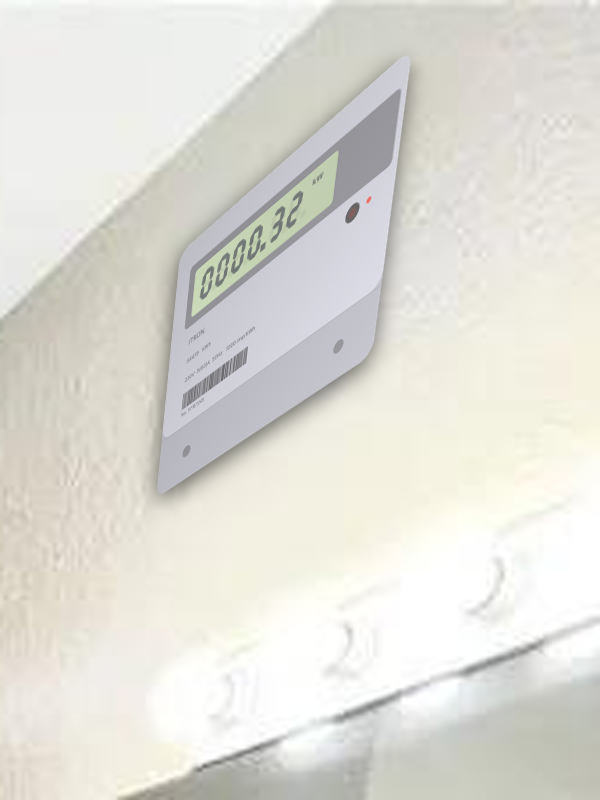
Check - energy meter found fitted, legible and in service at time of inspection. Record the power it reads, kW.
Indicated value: 0.32 kW
